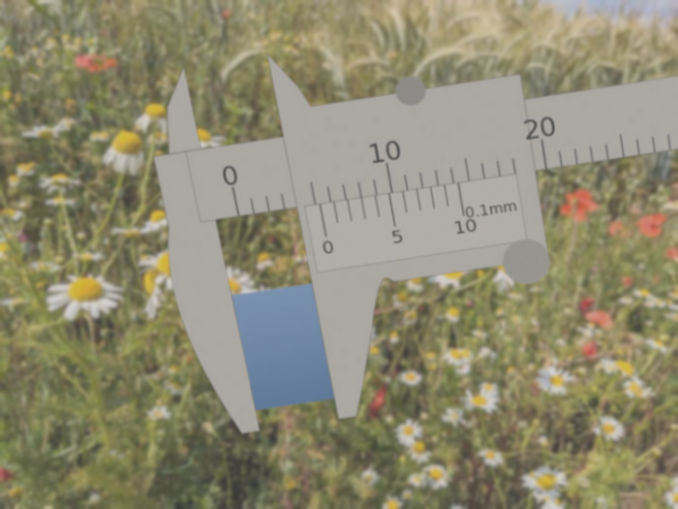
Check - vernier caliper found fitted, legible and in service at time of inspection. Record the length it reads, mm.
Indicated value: 5.3 mm
